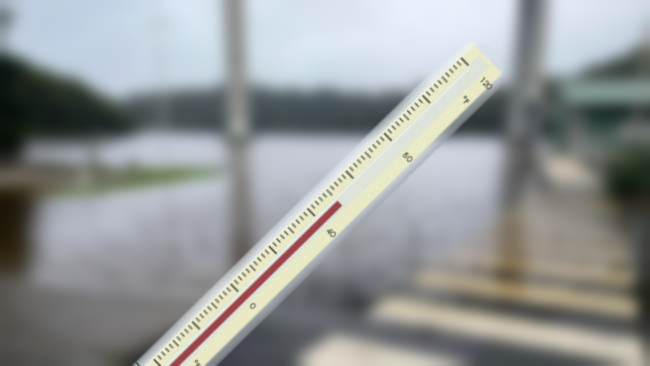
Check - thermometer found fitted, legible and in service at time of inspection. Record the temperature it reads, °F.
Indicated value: 50 °F
